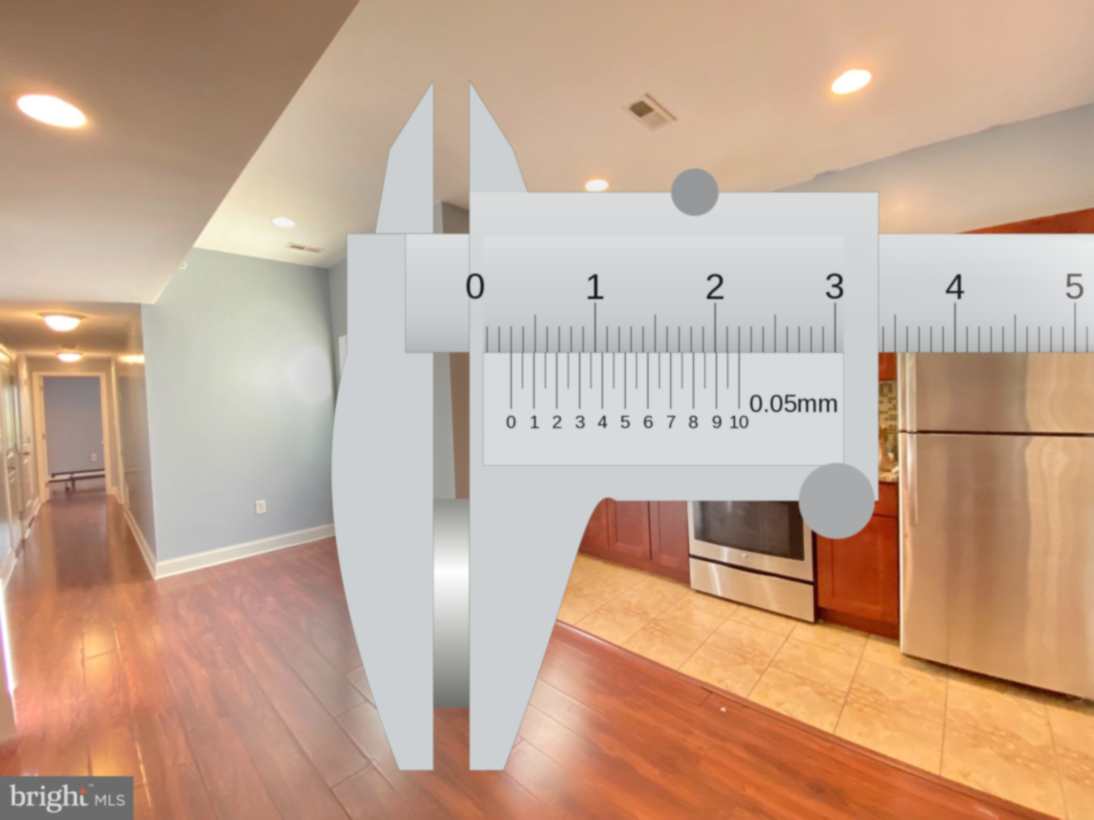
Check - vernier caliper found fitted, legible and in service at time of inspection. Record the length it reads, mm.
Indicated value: 3.0 mm
